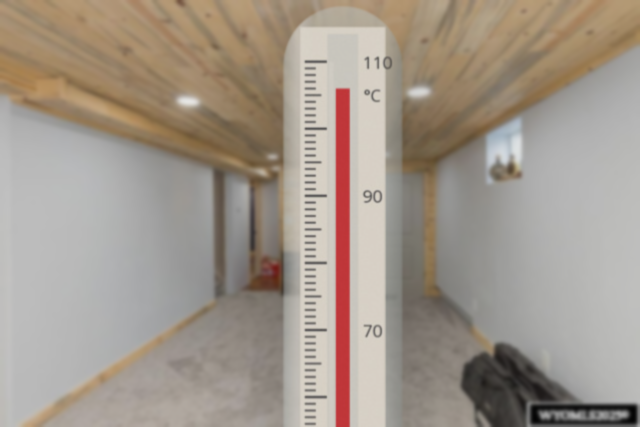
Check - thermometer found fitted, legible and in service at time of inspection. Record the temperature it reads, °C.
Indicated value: 106 °C
